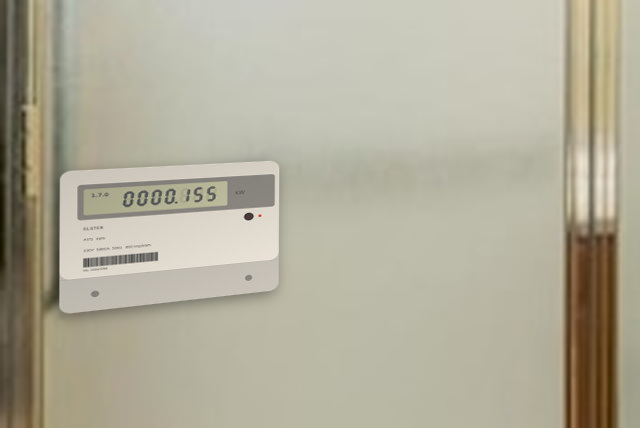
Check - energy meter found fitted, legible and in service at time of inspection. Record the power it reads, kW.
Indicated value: 0.155 kW
